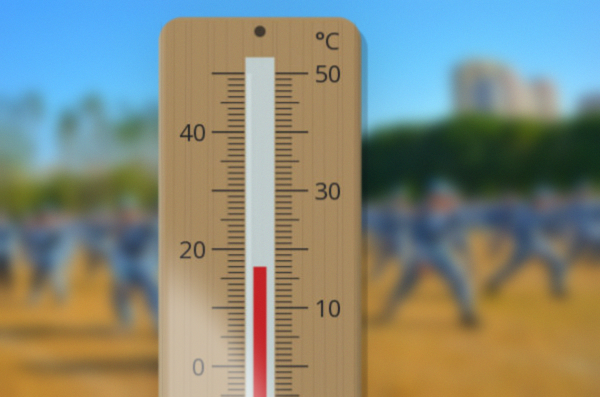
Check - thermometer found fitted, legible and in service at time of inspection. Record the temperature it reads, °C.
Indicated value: 17 °C
